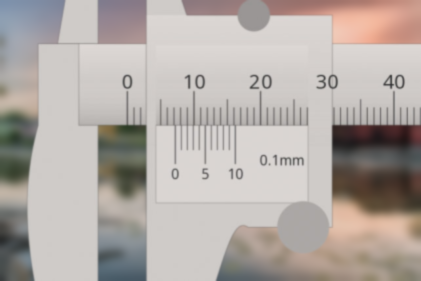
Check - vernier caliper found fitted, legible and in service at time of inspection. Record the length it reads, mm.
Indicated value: 7.2 mm
